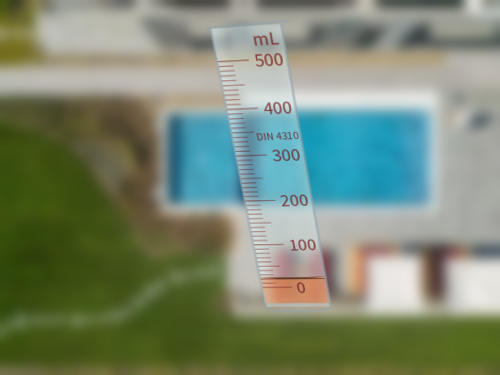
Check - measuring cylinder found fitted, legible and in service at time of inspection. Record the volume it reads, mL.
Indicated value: 20 mL
